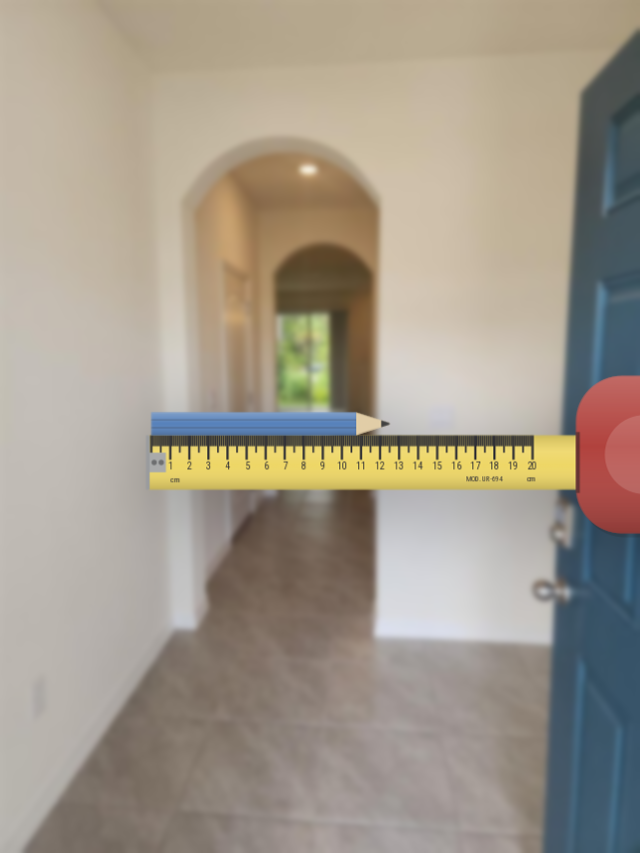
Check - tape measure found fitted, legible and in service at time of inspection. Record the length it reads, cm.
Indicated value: 12.5 cm
